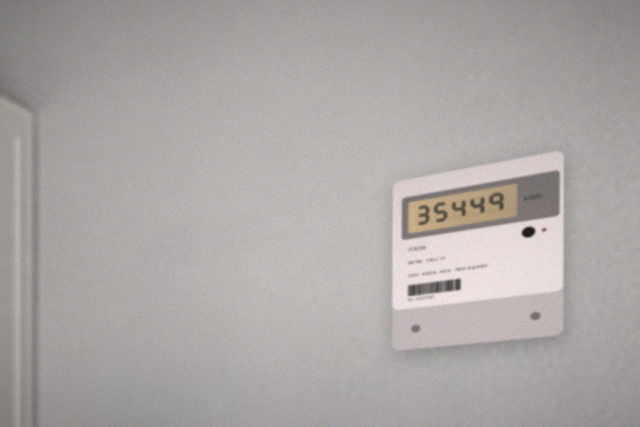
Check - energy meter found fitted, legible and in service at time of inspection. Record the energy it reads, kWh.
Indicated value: 35449 kWh
